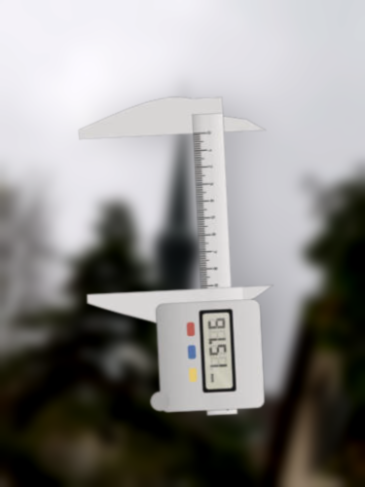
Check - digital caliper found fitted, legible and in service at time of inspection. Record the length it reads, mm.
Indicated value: 91.51 mm
